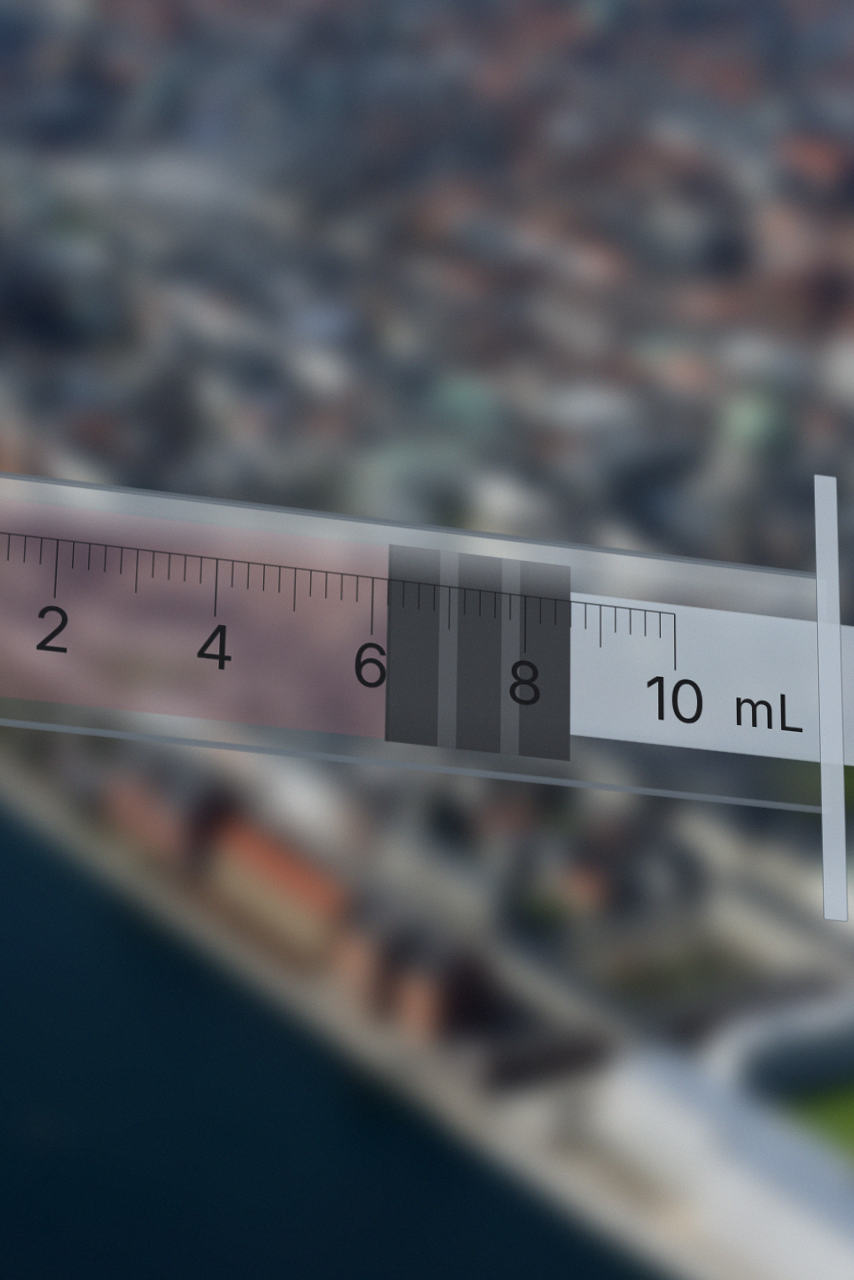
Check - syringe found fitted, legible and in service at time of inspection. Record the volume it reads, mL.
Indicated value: 6.2 mL
